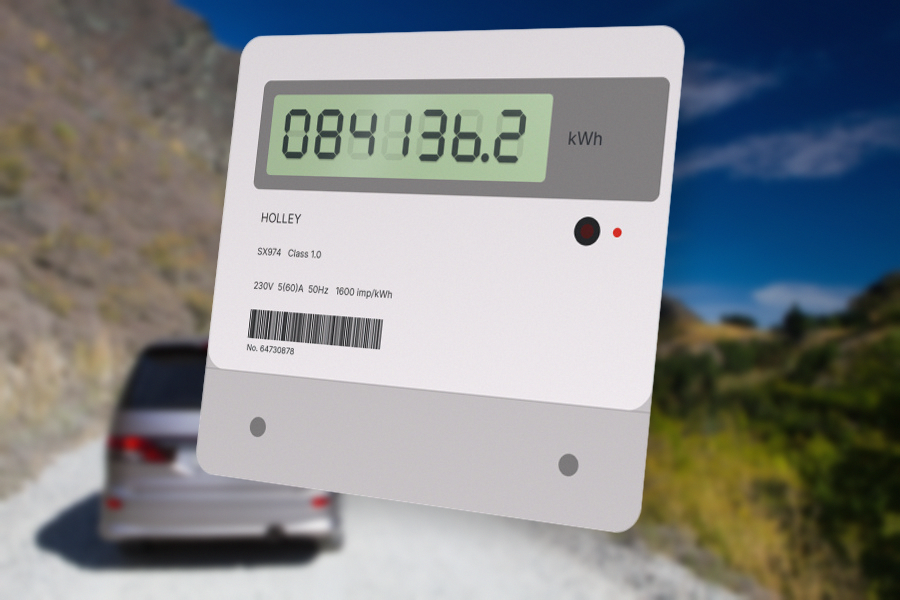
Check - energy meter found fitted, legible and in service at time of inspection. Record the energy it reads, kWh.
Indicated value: 84136.2 kWh
